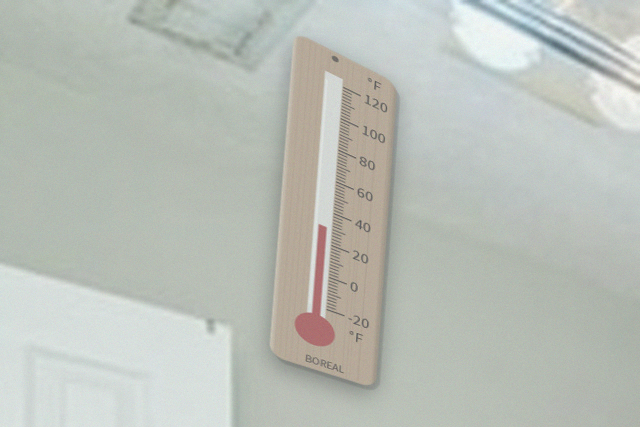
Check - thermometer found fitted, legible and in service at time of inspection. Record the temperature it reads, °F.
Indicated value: 30 °F
